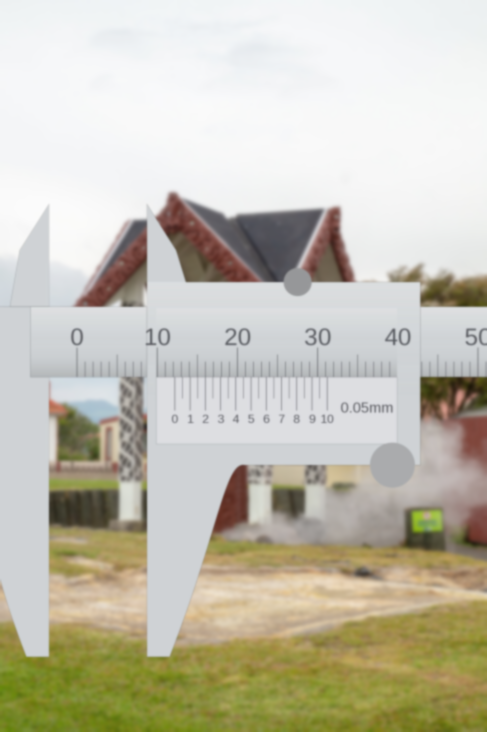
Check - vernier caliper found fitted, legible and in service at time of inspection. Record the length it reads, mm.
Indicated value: 12.2 mm
